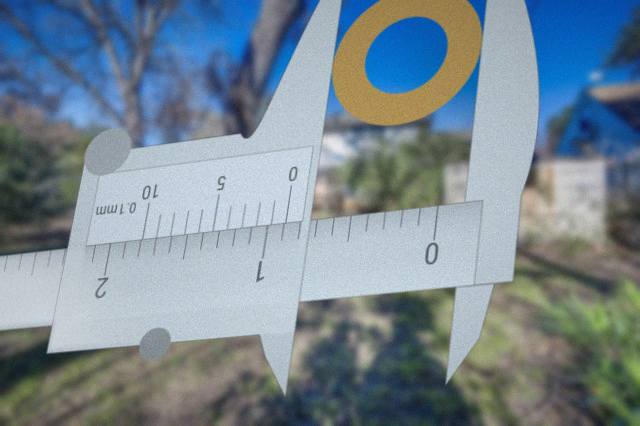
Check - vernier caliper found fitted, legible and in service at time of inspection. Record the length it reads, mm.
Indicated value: 8.9 mm
